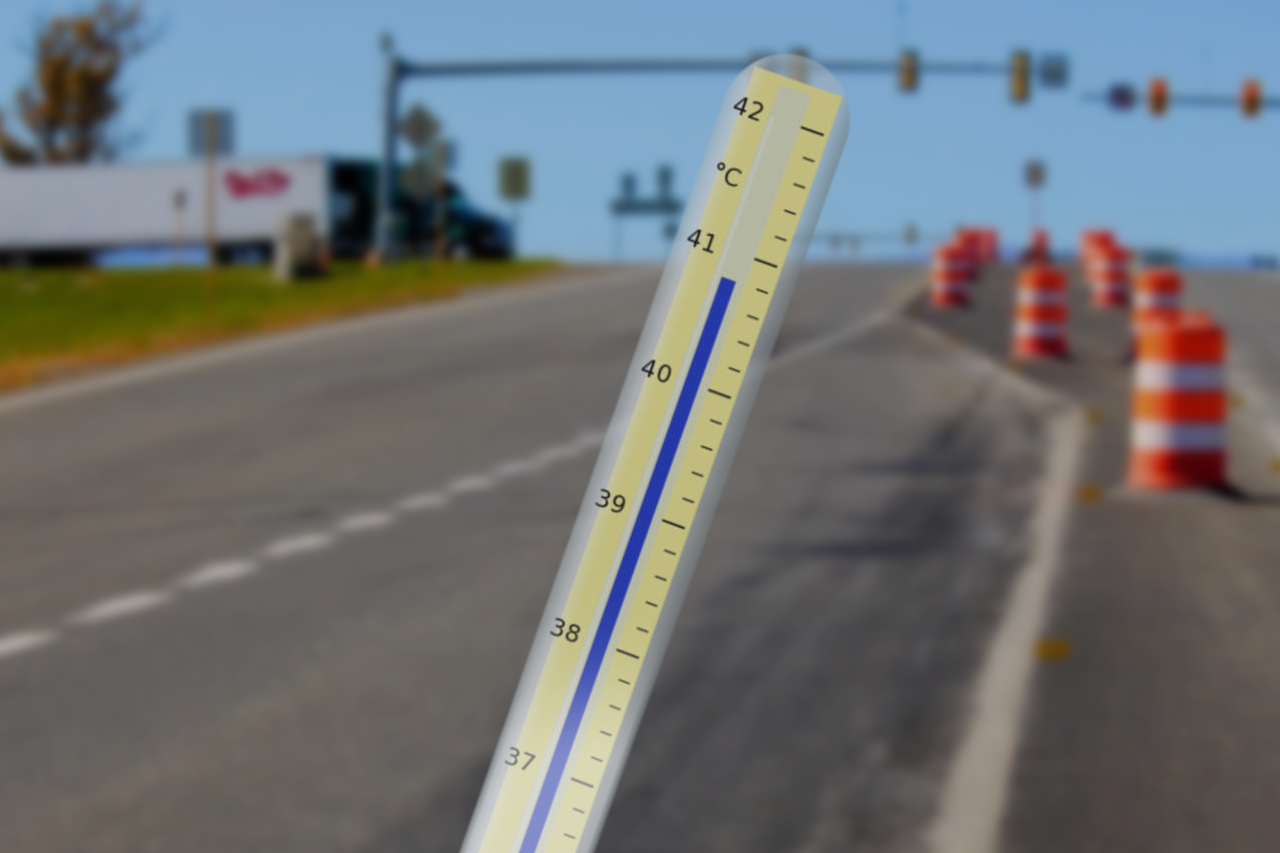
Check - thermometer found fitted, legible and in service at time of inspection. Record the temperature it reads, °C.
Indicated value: 40.8 °C
